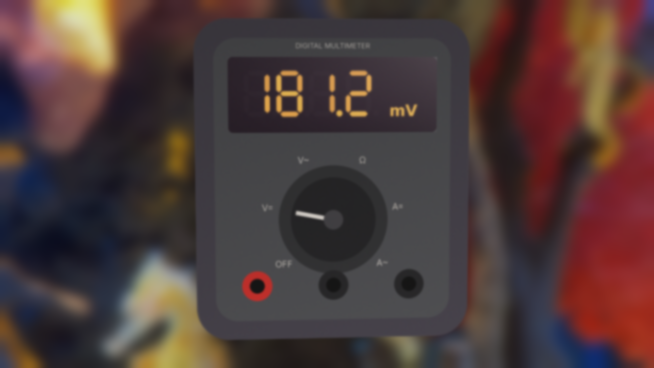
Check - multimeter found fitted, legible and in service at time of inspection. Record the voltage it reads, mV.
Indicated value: 181.2 mV
